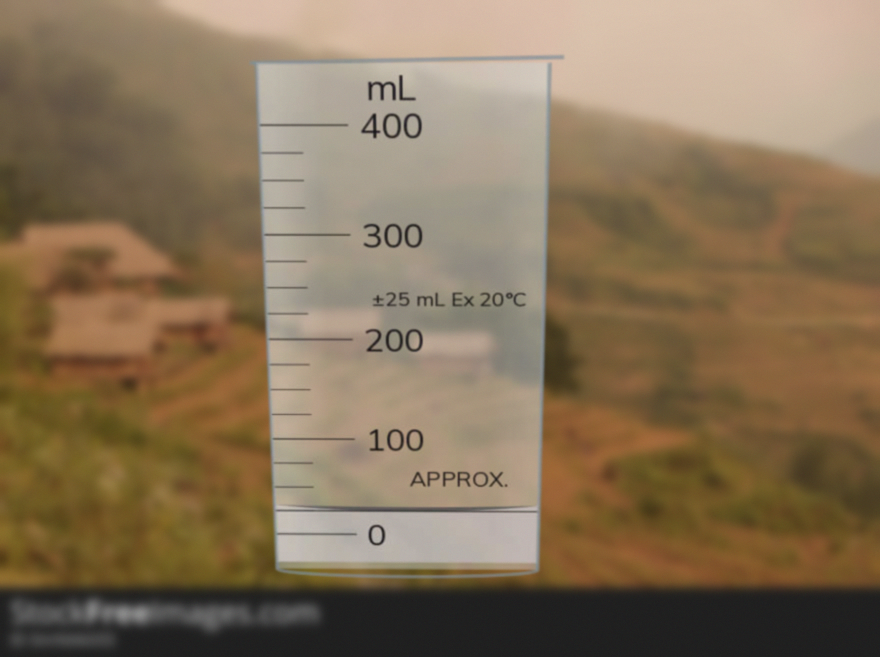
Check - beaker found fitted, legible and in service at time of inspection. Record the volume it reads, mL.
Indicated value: 25 mL
